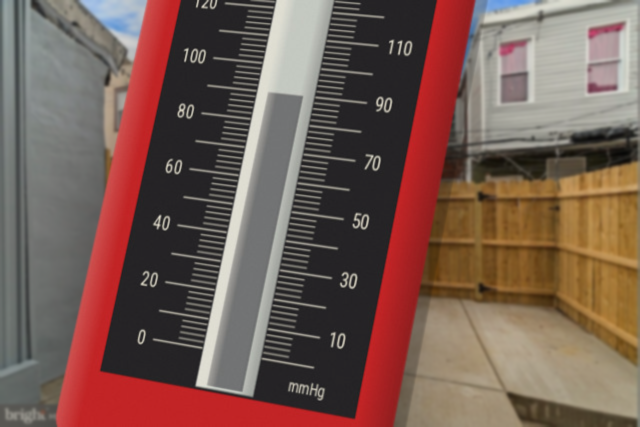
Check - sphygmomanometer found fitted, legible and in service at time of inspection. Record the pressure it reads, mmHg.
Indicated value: 90 mmHg
